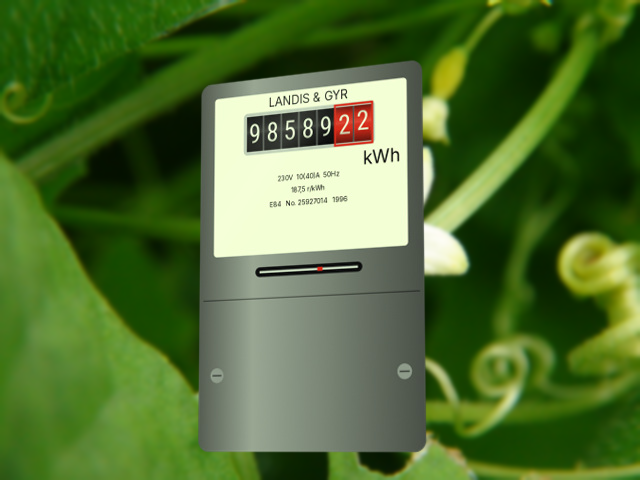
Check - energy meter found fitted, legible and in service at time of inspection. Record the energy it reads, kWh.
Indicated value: 98589.22 kWh
